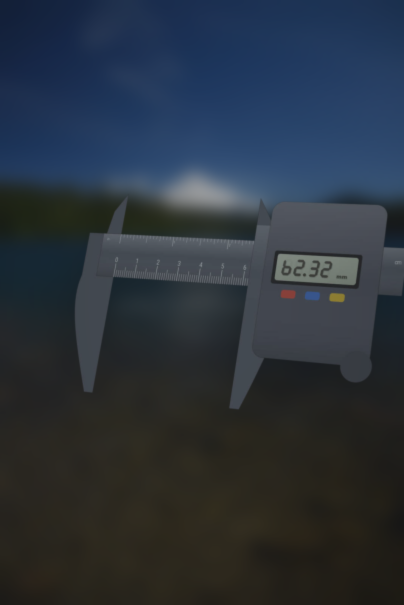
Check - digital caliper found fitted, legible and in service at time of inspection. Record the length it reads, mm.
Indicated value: 62.32 mm
